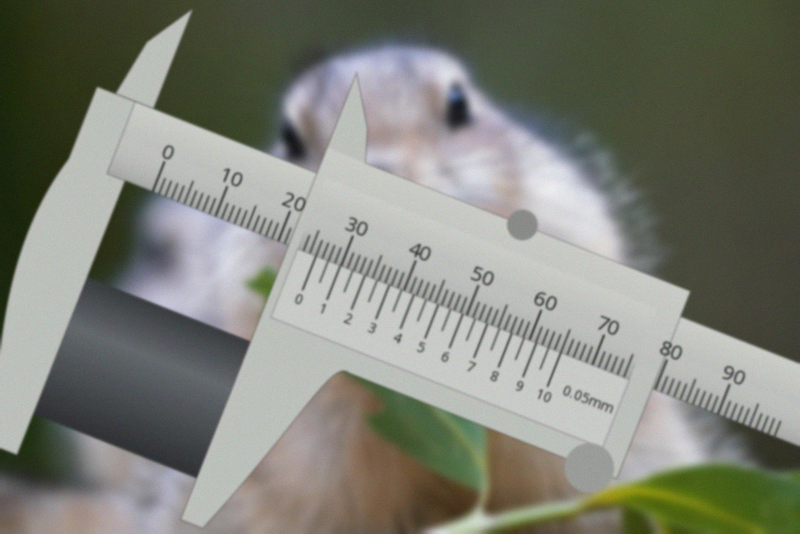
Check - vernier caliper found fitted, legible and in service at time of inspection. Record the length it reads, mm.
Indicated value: 26.0 mm
